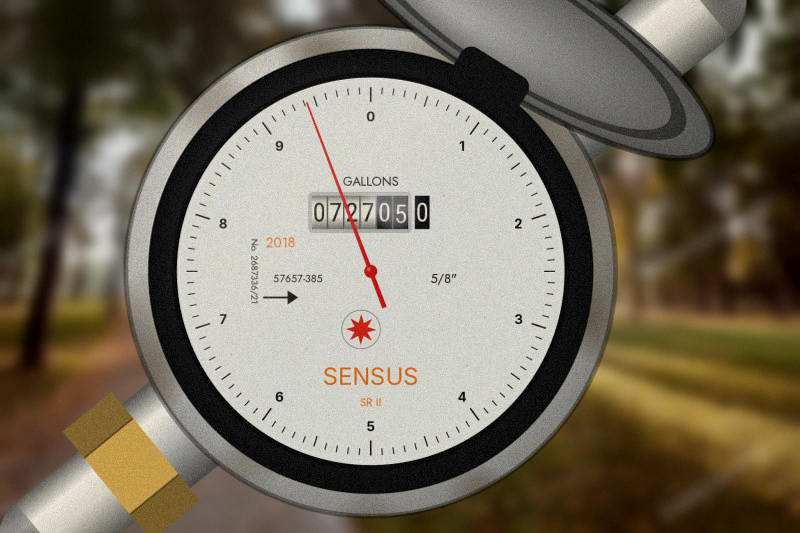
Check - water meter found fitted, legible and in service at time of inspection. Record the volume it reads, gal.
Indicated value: 727049.4 gal
